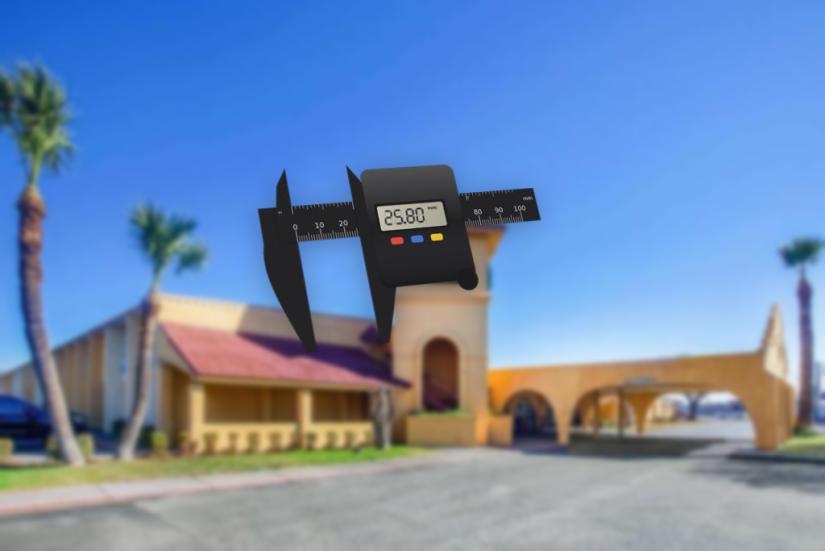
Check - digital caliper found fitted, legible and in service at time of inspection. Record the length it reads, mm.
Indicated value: 25.80 mm
